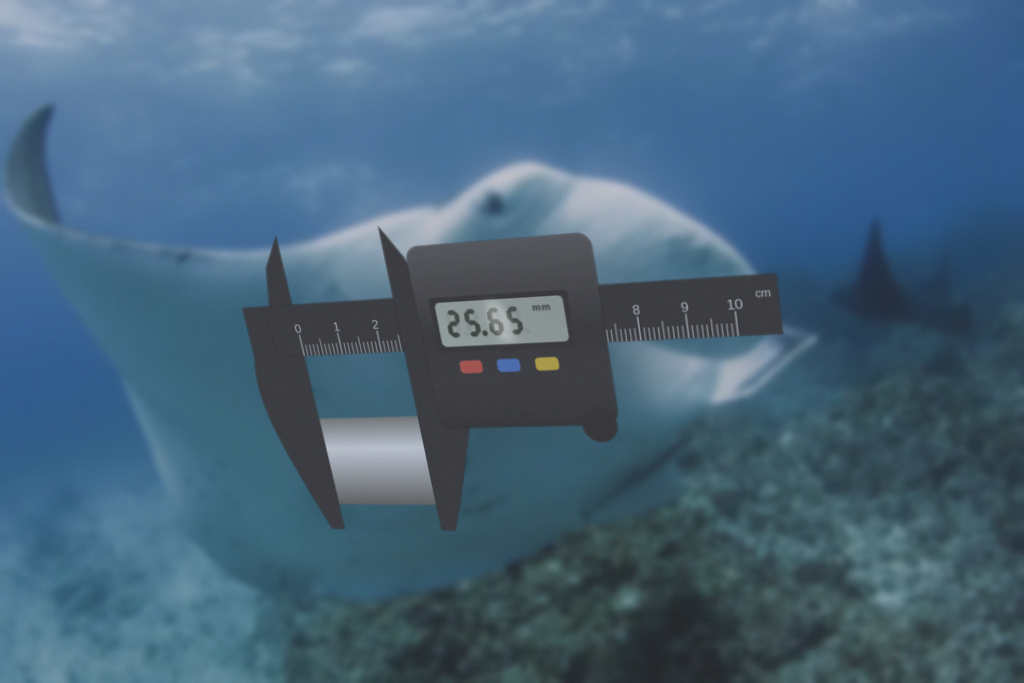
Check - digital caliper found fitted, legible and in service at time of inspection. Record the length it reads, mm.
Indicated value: 25.65 mm
